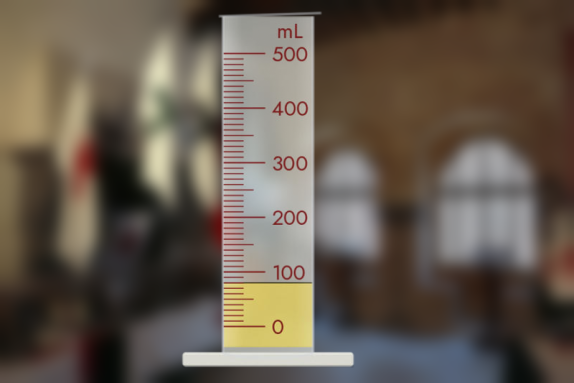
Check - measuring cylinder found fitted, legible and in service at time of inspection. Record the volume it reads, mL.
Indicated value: 80 mL
